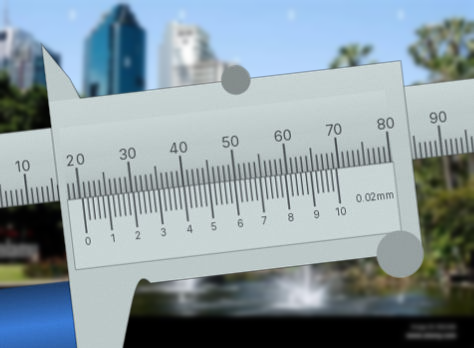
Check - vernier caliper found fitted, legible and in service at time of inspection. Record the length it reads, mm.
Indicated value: 20.5 mm
